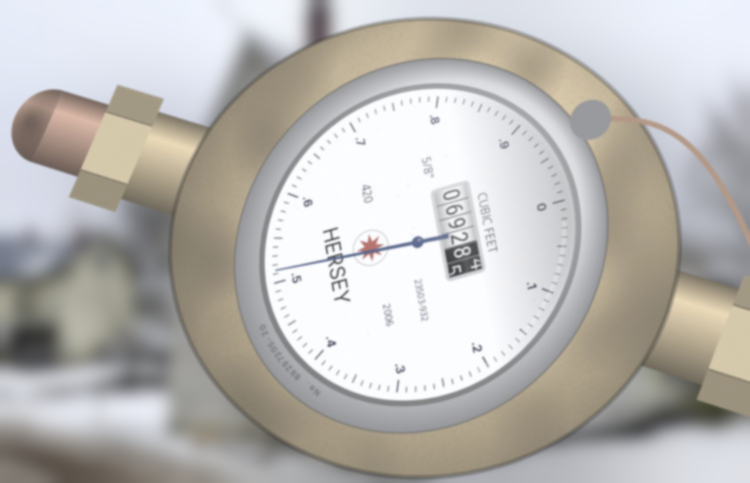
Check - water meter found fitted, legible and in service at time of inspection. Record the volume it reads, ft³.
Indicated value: 69284.51 ft³
